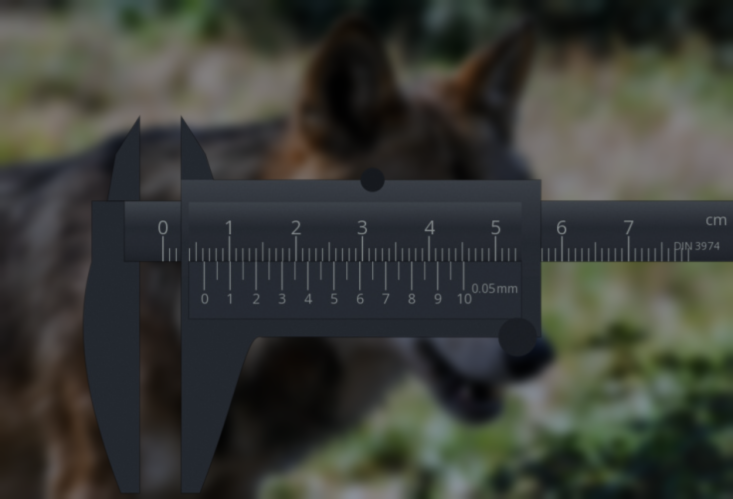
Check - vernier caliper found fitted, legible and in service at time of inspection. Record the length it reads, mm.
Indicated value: 6.2 mm
